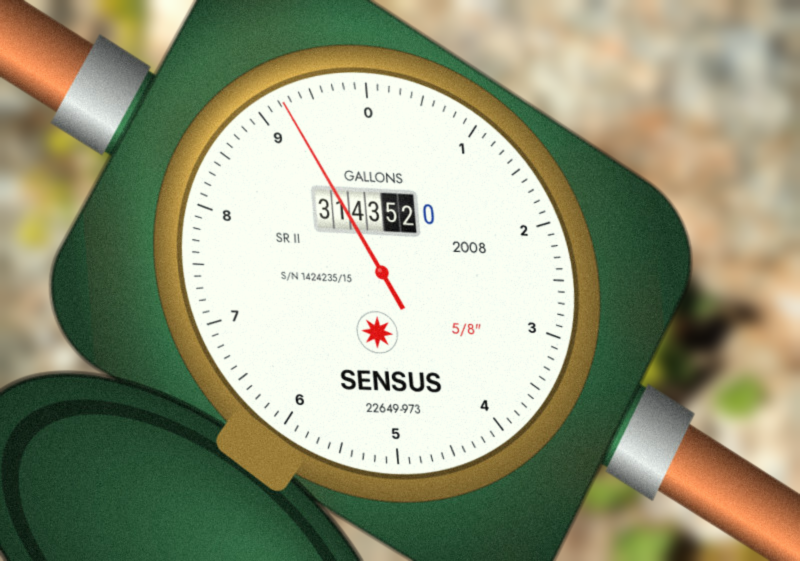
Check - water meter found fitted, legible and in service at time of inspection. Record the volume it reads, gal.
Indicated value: 3143519.2 gal
